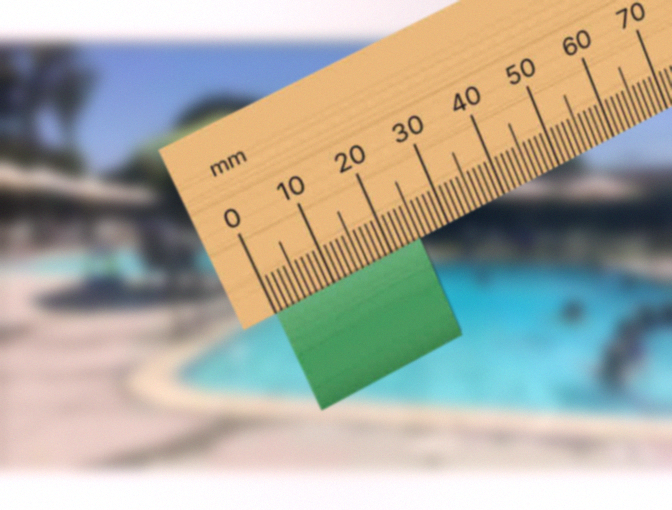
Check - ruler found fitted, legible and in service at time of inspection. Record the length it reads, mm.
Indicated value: 25 mm
